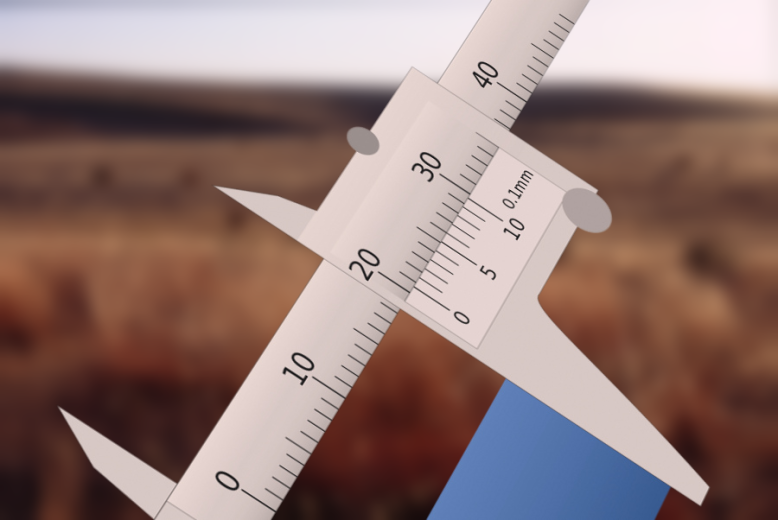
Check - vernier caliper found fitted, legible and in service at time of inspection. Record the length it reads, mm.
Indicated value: 20.6 mm
